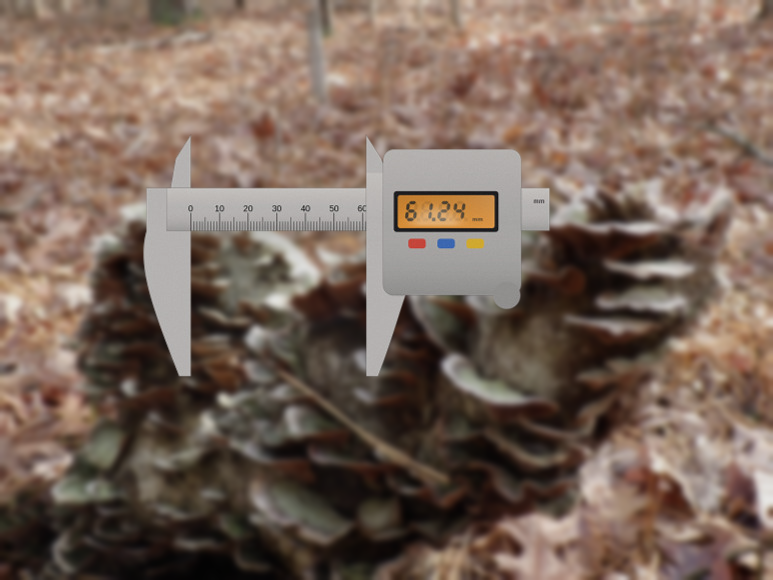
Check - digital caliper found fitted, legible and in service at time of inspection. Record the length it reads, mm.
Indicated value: 61.24 mm
